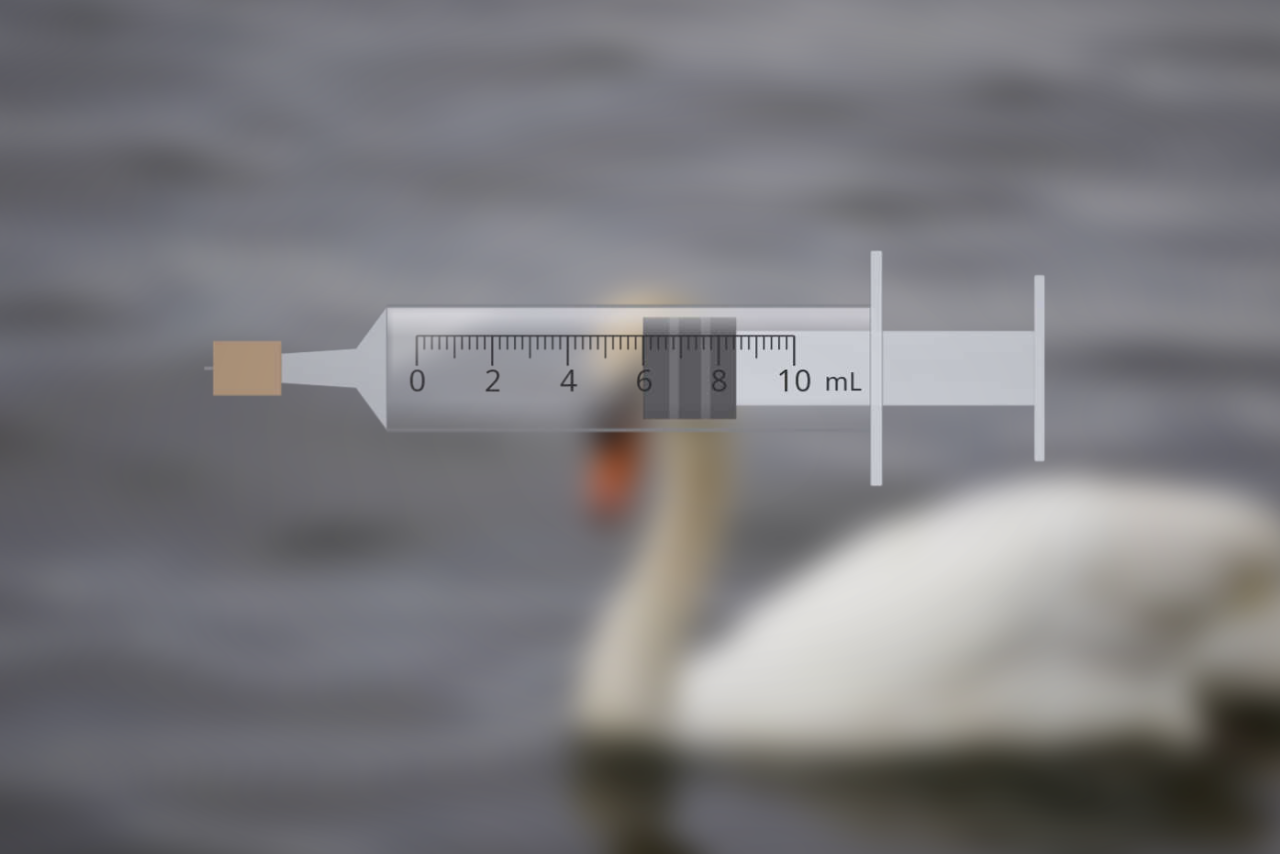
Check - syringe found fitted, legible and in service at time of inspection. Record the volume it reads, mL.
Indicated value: 6 mL
